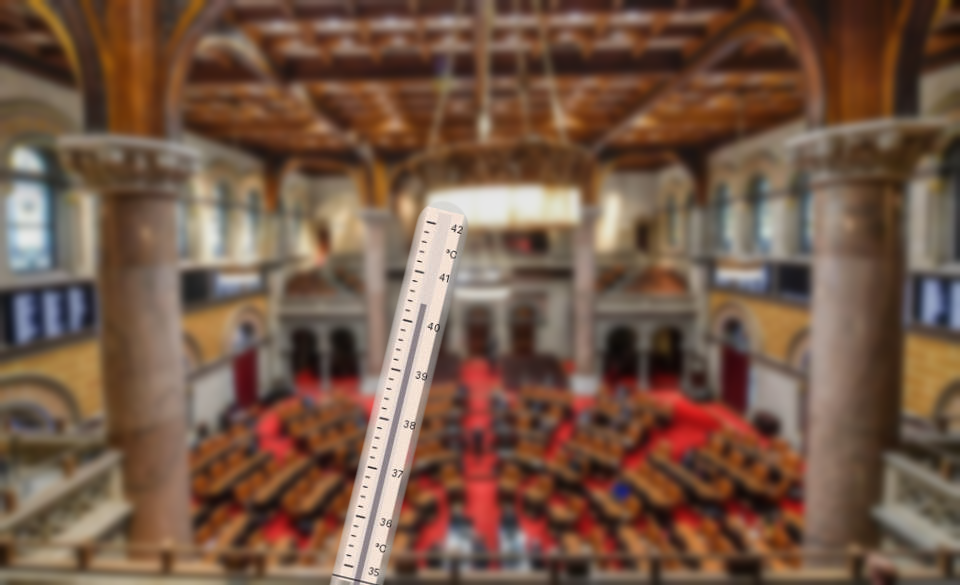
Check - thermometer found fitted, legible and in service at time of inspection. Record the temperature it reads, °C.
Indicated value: 40.4 °C
